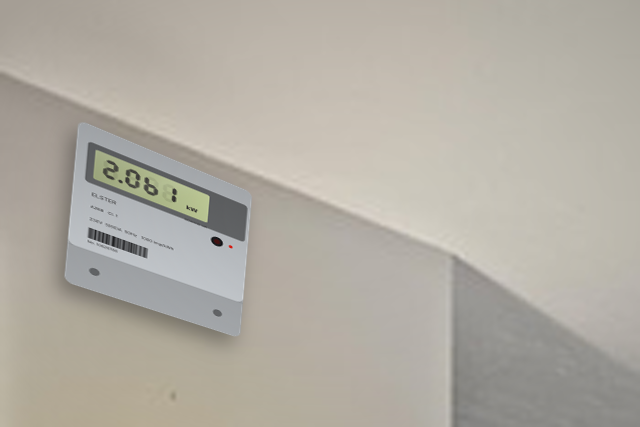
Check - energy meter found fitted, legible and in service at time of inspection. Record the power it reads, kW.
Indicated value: 2.061 kW
